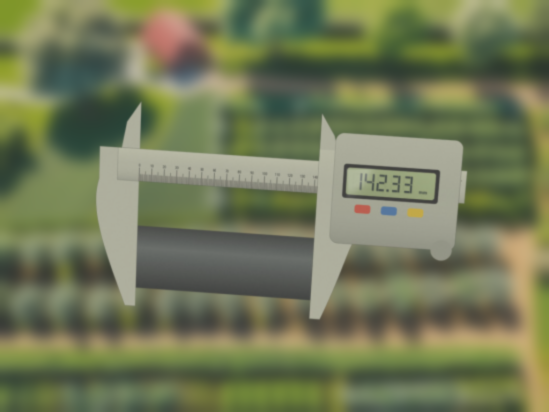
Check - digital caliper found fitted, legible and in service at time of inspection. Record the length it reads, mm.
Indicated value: 142.33 mm
